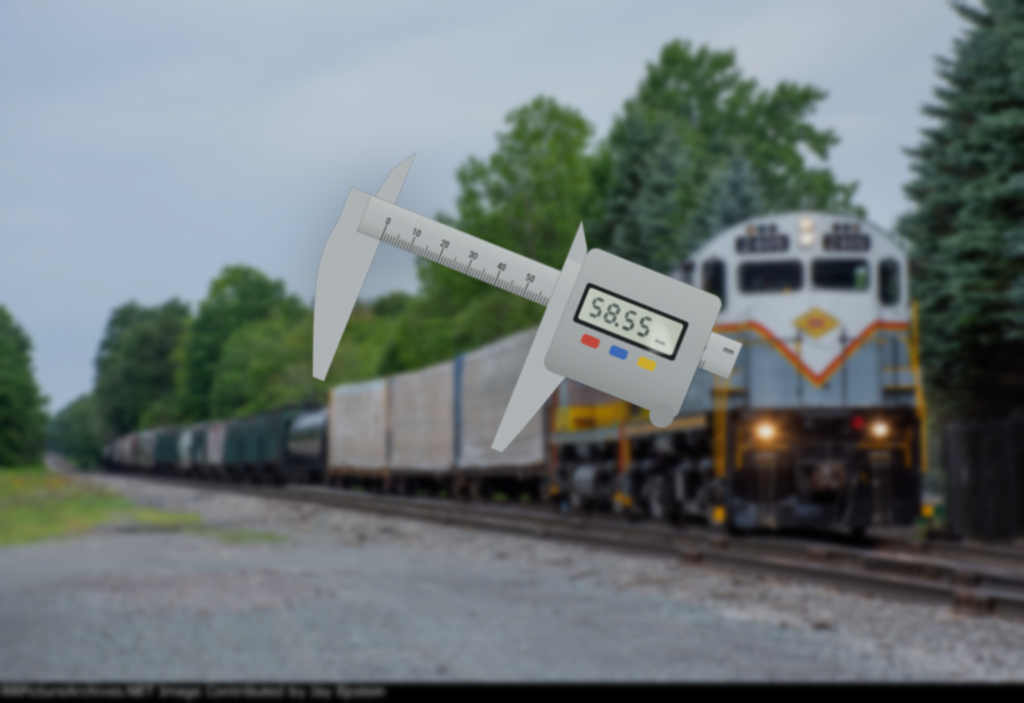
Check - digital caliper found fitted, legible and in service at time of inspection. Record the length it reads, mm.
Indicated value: 58.55 mm
